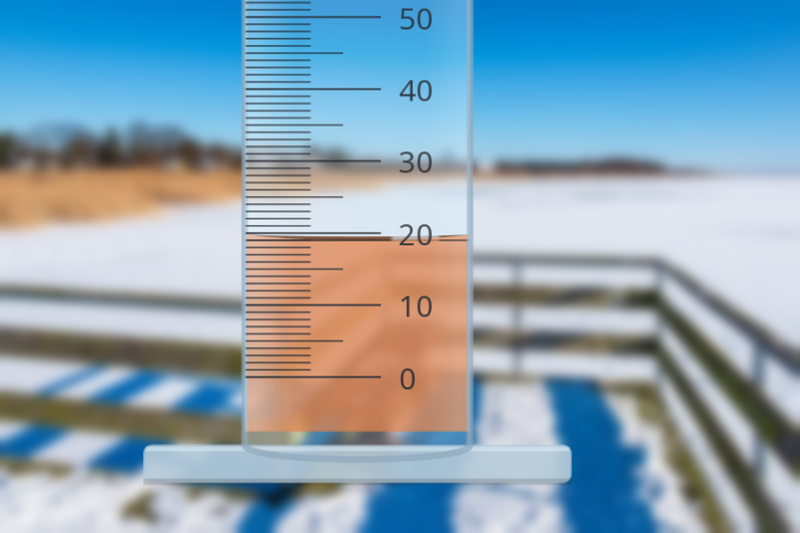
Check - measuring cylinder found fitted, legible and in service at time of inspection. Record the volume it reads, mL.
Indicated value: 19 mL
